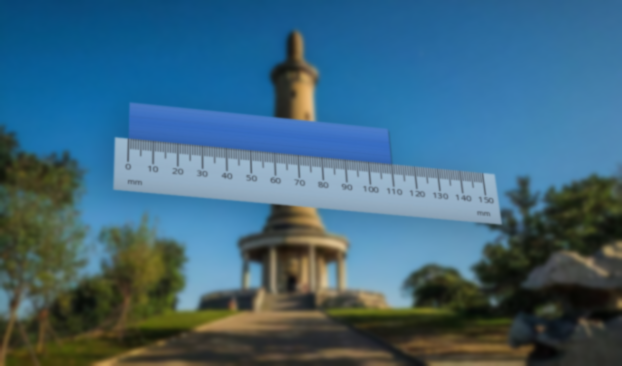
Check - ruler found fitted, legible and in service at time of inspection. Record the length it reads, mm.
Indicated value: 110 mm
